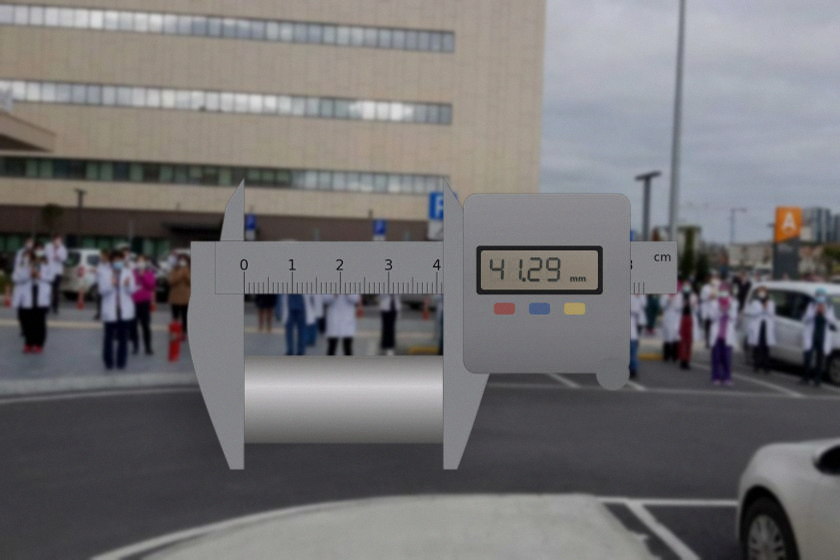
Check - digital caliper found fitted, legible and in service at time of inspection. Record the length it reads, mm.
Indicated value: 41.29 mm
